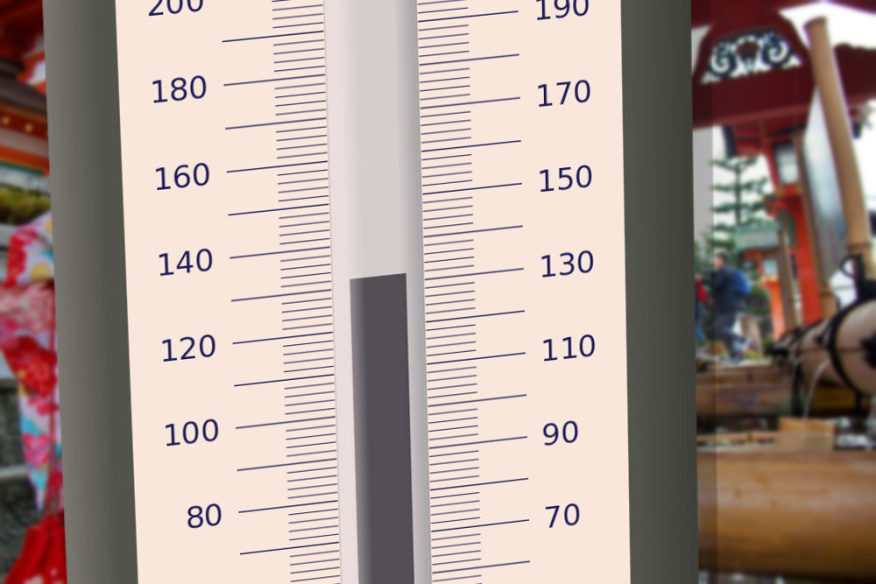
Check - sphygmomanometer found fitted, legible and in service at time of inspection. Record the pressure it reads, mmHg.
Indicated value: 132 mmHg
